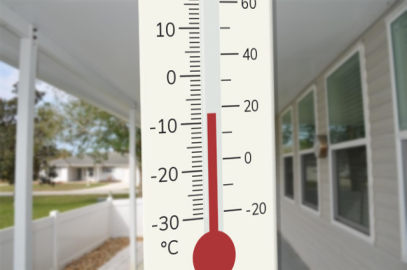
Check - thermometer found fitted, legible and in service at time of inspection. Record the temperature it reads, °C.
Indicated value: -8 °C
